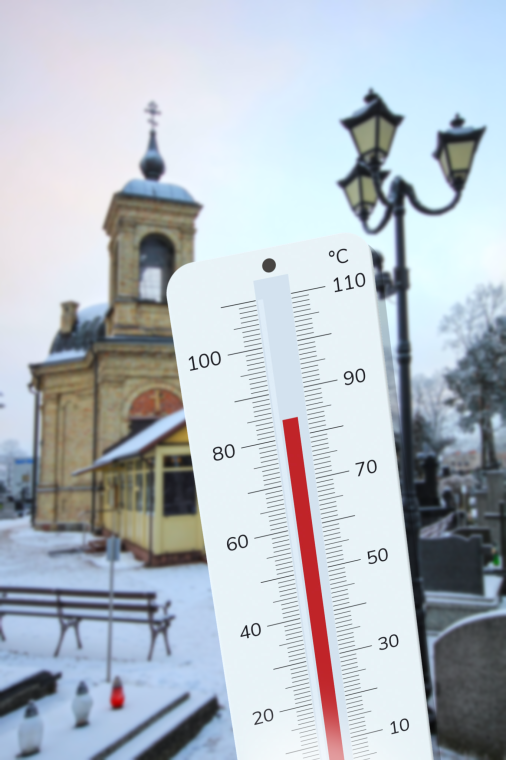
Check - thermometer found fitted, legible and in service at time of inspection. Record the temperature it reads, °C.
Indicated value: 84 °C
